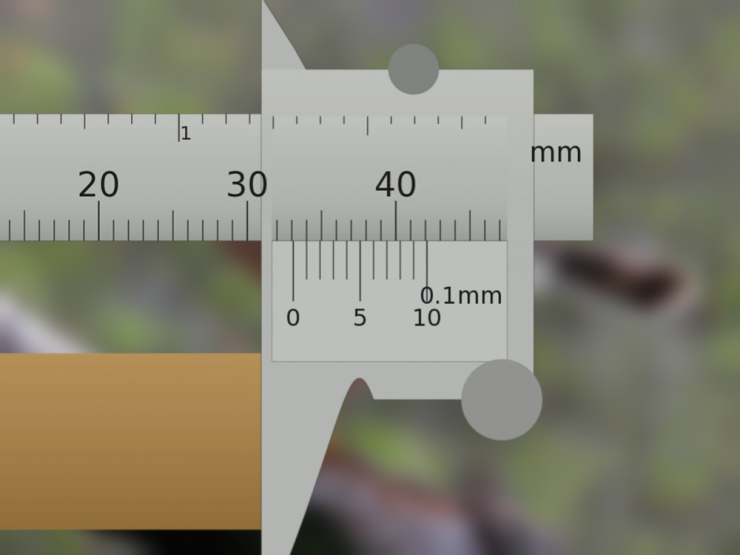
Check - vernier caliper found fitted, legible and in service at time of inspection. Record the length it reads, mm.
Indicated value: 33.1 mm
